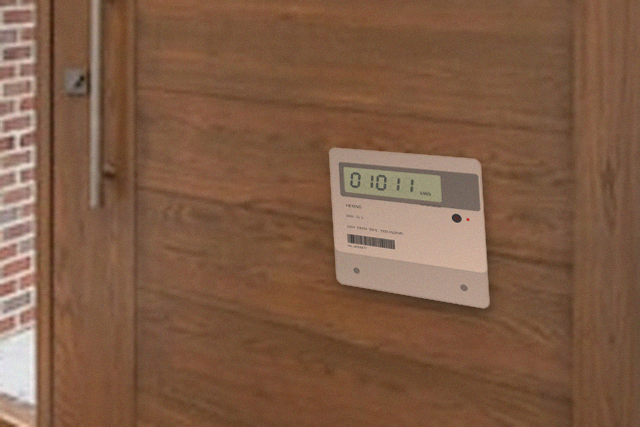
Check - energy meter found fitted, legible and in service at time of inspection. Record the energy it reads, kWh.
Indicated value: 1011 kWh
